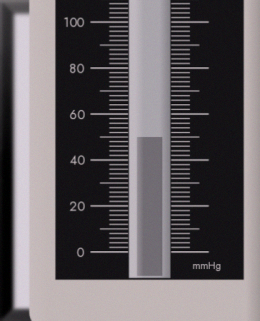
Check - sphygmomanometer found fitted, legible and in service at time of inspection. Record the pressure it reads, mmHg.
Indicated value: 50 mmHg
